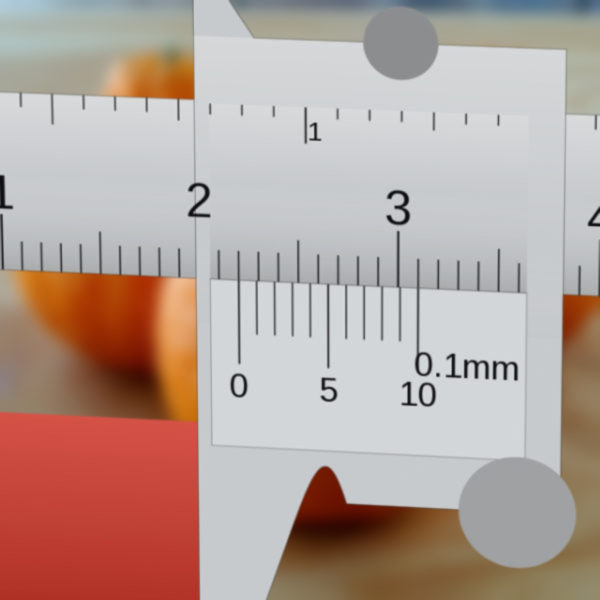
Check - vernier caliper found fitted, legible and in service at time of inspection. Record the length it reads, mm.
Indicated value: 22.0 mm
